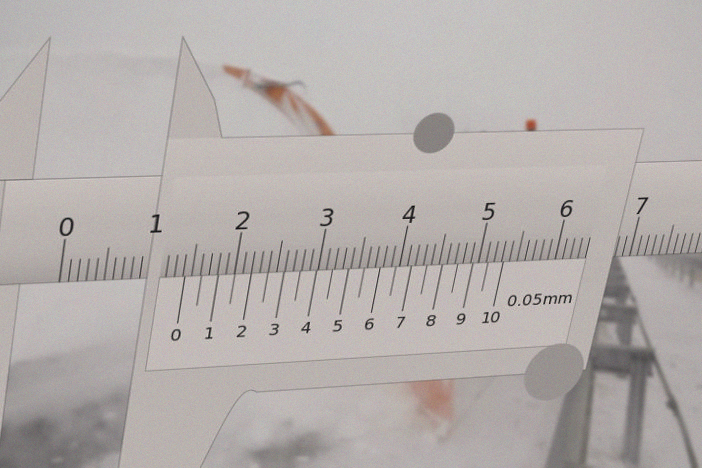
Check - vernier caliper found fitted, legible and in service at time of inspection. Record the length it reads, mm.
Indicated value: 14.2 mm
